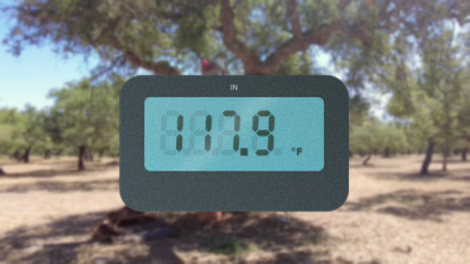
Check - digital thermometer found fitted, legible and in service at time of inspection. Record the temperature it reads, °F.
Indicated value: 117.9 °F
